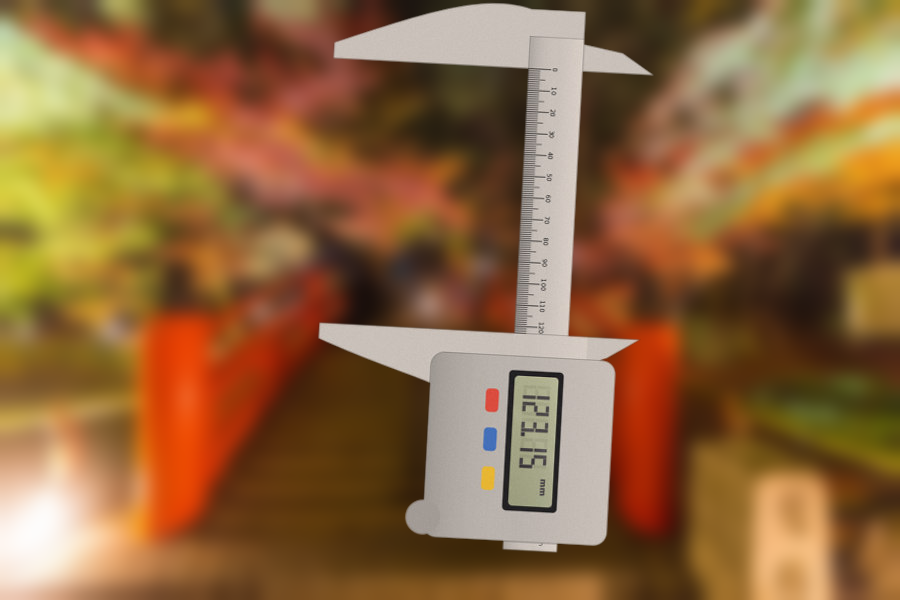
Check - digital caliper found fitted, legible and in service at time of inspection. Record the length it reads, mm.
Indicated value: 123.15 mm
